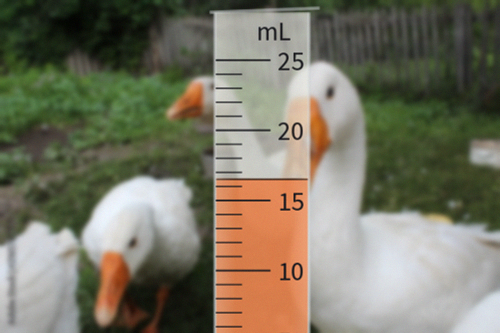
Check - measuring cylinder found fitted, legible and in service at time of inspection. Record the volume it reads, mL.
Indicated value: 16.5 mL
